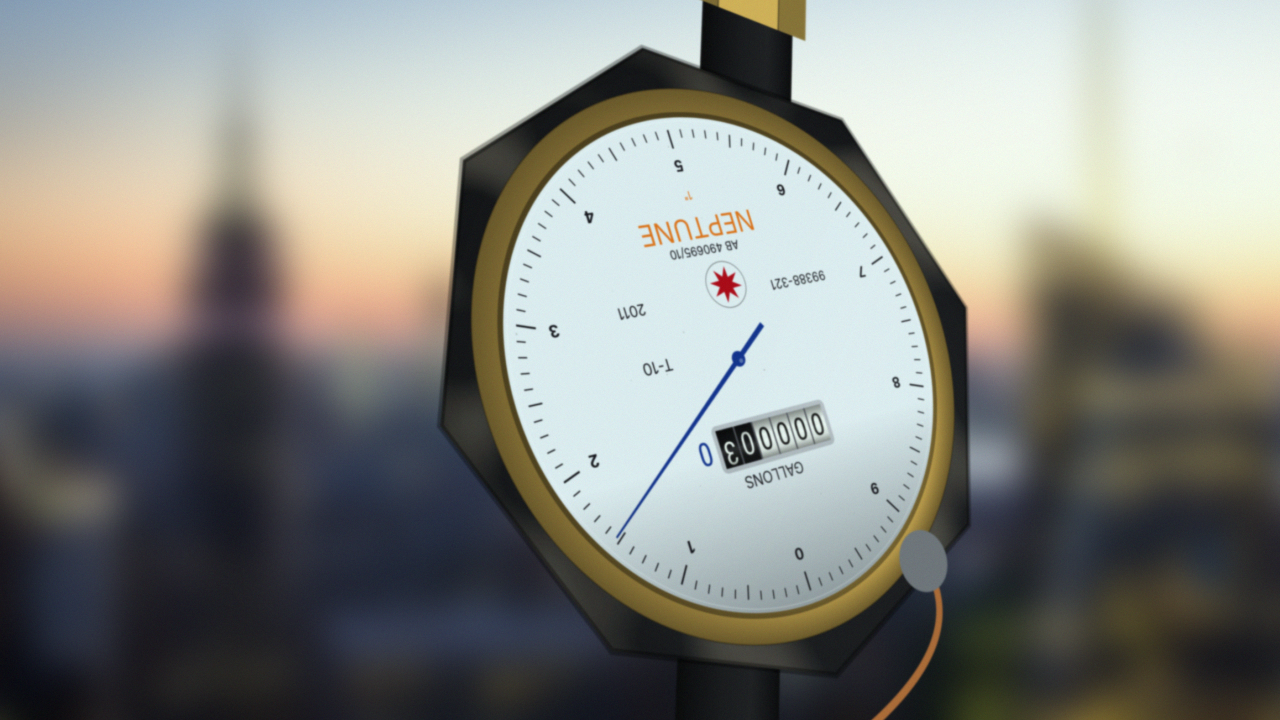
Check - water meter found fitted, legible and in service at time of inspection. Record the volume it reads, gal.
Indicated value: 31.5 gal
